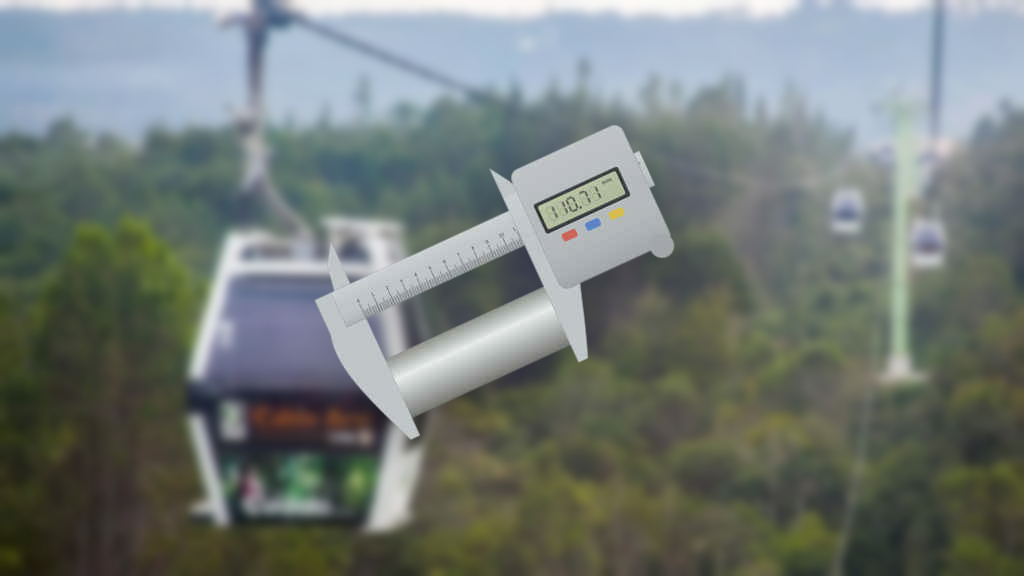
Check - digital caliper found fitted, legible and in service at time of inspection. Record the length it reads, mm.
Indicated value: 110.71 mm
